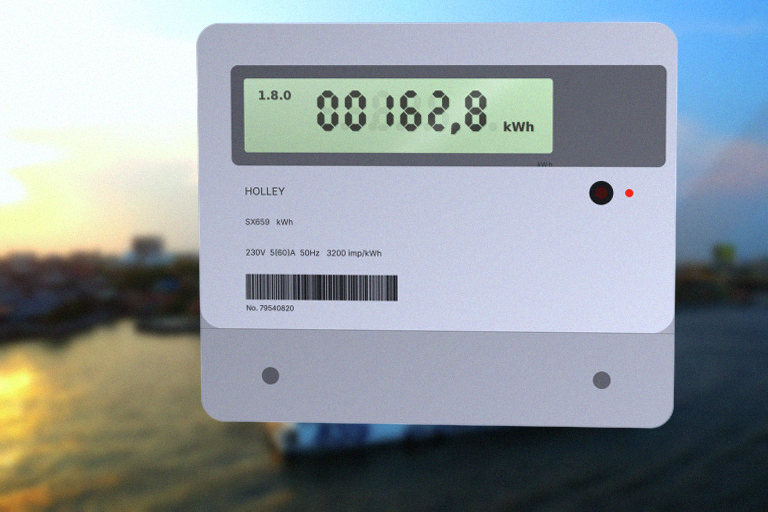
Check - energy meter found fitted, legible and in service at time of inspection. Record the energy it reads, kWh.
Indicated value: 162.8 kWh
